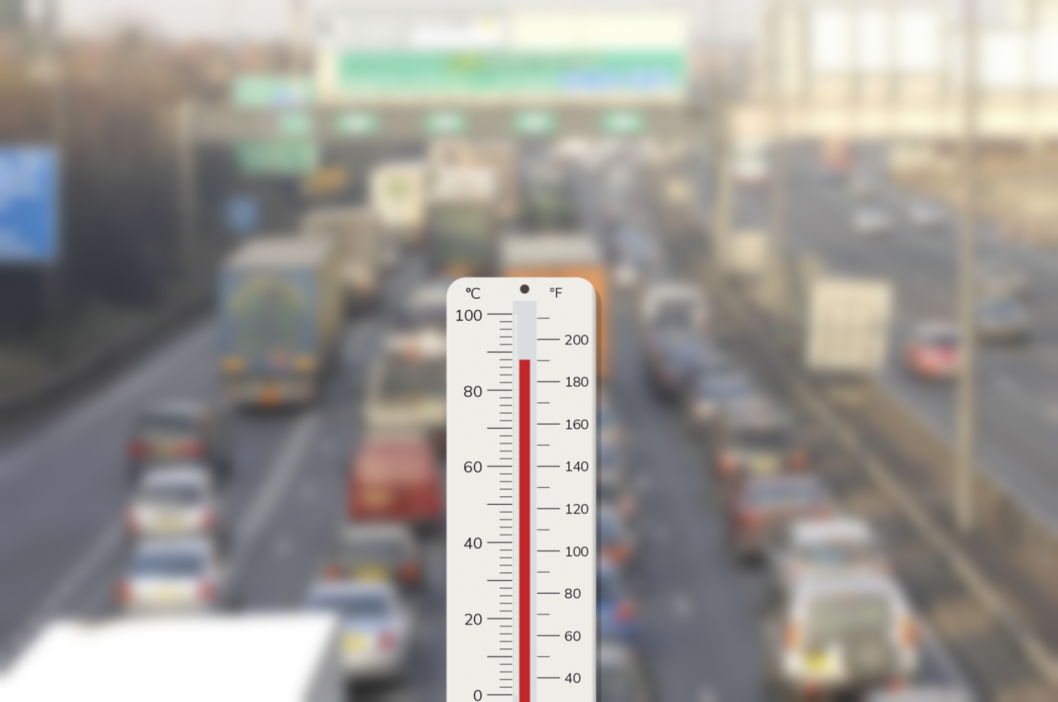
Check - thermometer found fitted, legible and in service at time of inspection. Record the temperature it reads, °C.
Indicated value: 88 °C
